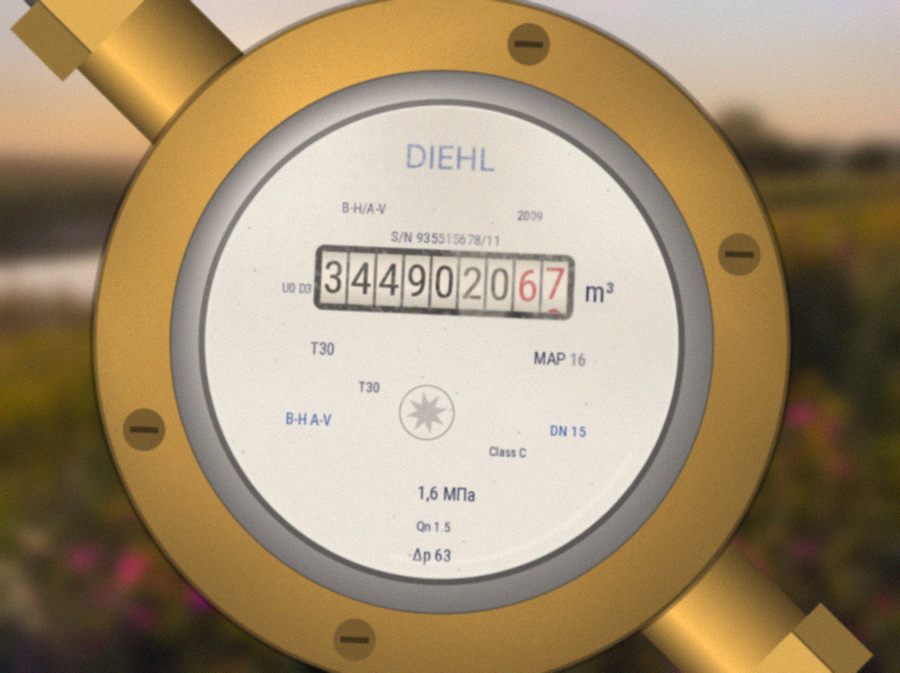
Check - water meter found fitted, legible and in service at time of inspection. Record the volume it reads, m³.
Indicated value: 3449020.67 m³
